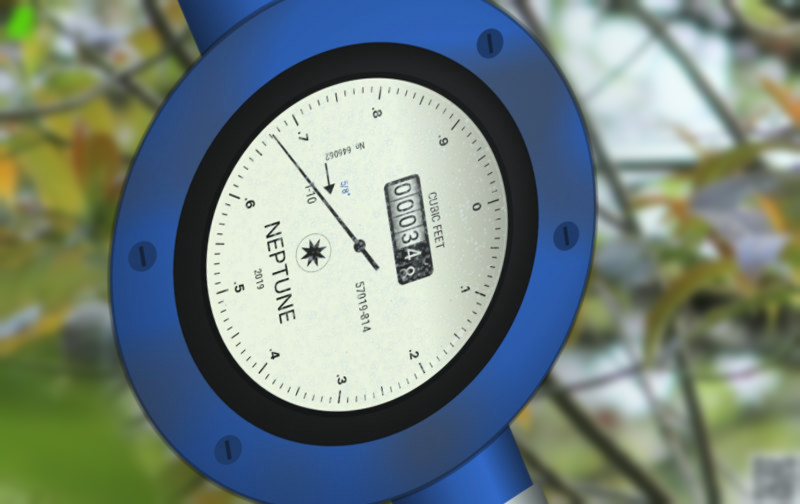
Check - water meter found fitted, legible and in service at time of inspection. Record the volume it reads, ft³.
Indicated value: 347.67 ft³
